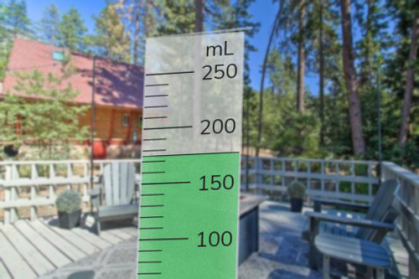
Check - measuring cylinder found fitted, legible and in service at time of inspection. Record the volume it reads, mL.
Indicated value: 175 mL
